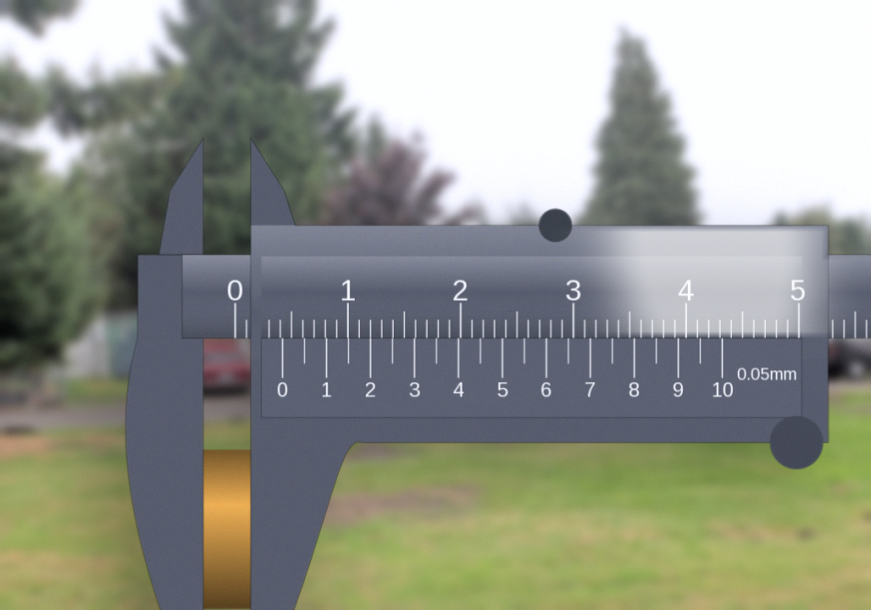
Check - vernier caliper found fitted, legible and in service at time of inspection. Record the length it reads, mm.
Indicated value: 4.2 mm
